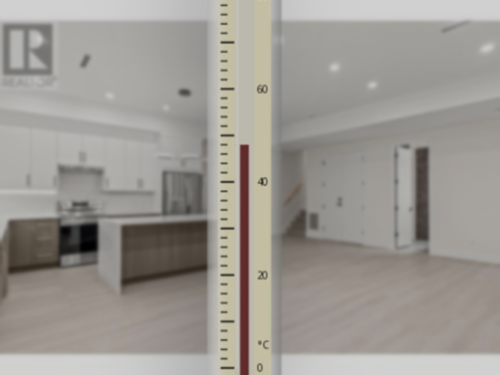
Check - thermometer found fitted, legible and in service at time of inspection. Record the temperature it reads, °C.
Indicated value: 48 °C
